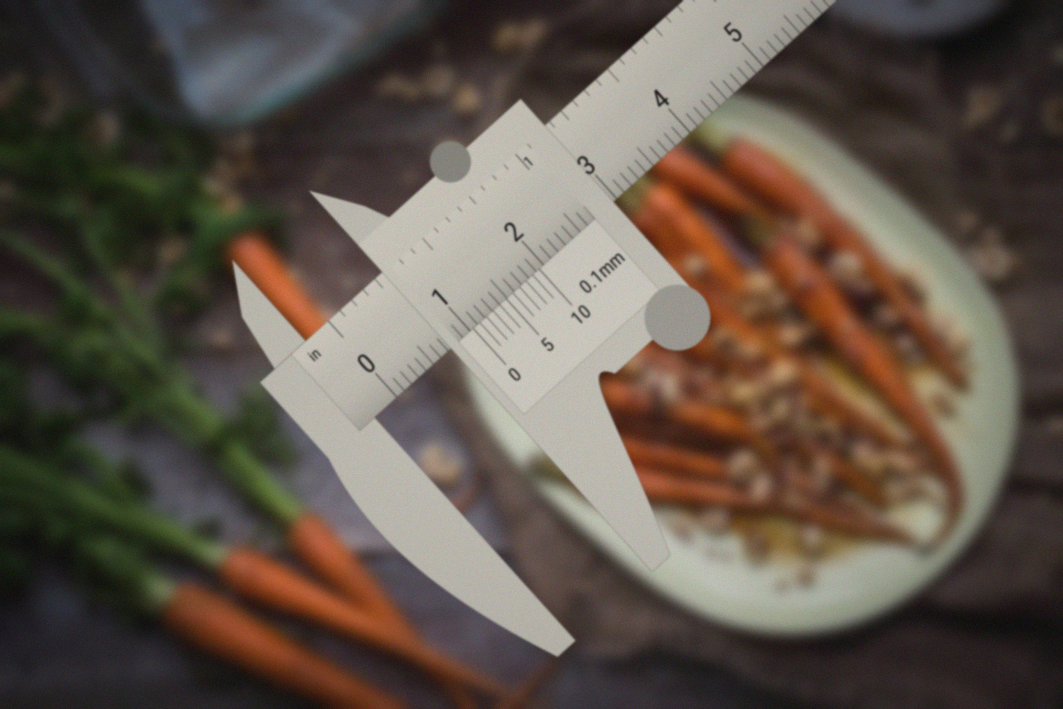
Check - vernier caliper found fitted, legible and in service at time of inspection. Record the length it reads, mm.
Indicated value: 10.4 mm
